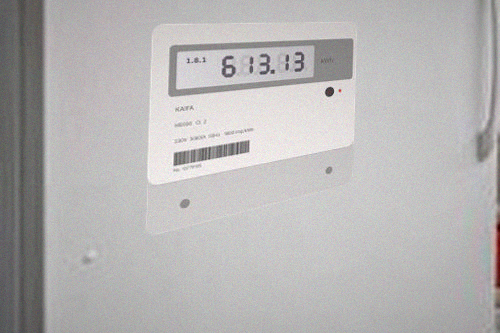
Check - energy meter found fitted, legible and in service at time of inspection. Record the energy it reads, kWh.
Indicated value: 613.13 kWh
